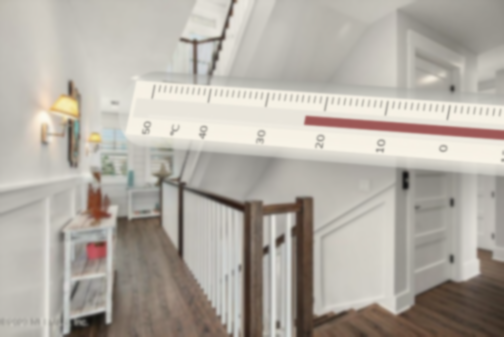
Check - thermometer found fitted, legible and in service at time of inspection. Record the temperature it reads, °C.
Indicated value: 23 °C
